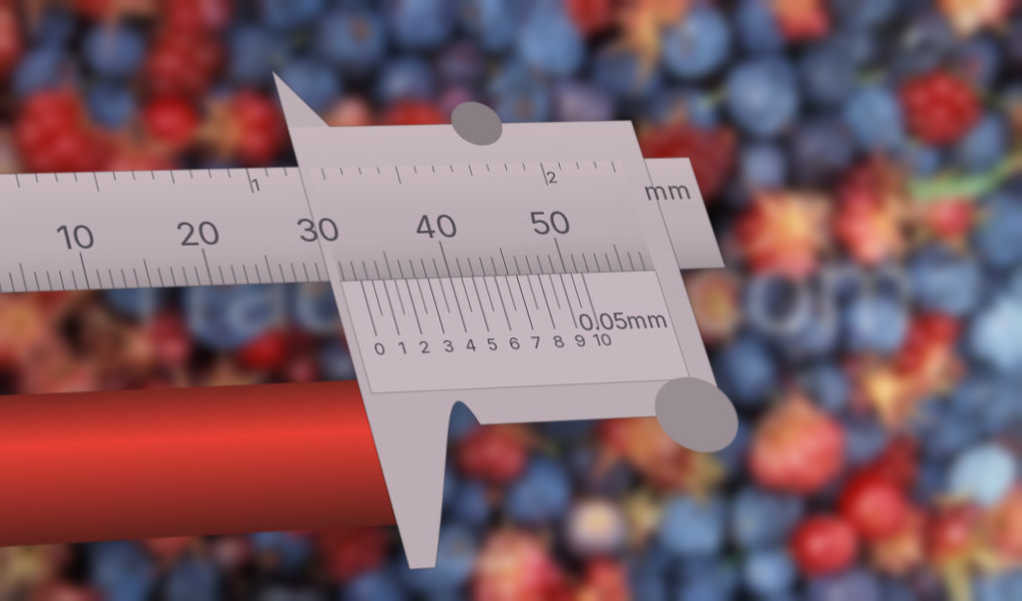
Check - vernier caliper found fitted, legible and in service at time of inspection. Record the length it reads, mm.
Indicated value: 32.4 mm
